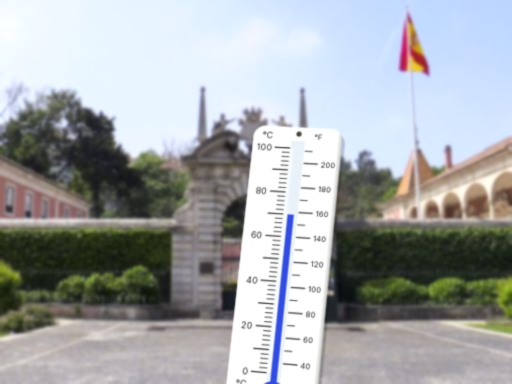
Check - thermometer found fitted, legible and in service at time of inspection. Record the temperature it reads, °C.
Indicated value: 70 °C
